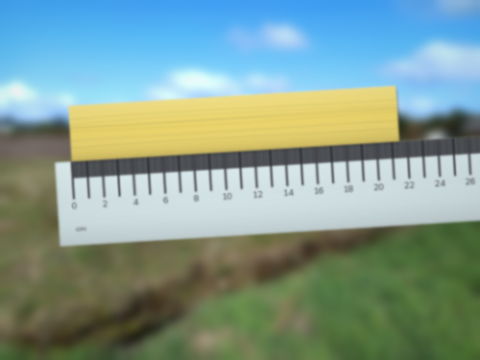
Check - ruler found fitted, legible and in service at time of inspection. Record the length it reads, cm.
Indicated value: 21.5 cm
